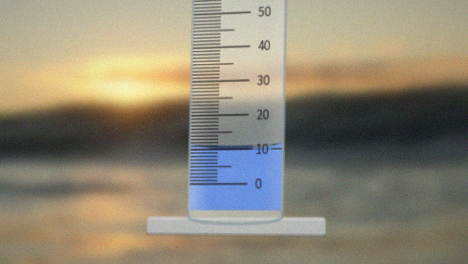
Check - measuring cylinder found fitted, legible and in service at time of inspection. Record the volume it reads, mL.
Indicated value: 10 mL
